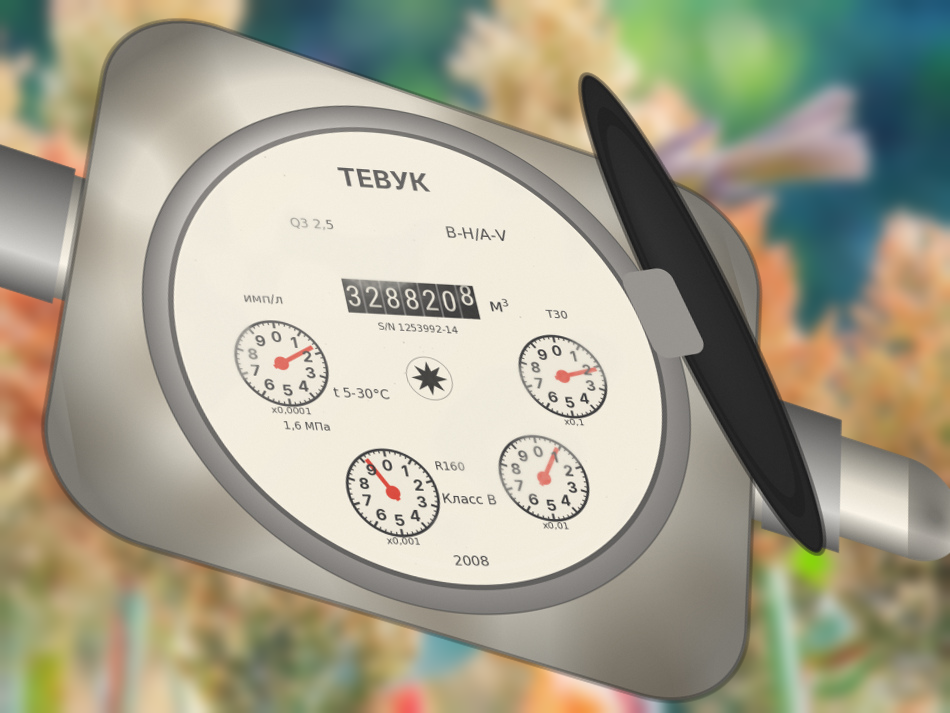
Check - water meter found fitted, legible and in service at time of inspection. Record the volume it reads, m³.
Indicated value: 3288208.2091 m³
